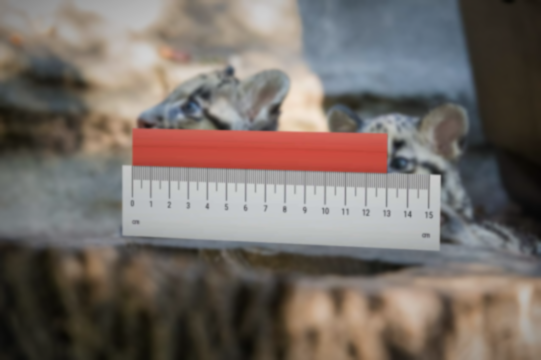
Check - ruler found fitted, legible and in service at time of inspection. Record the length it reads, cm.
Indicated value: 13 cm
